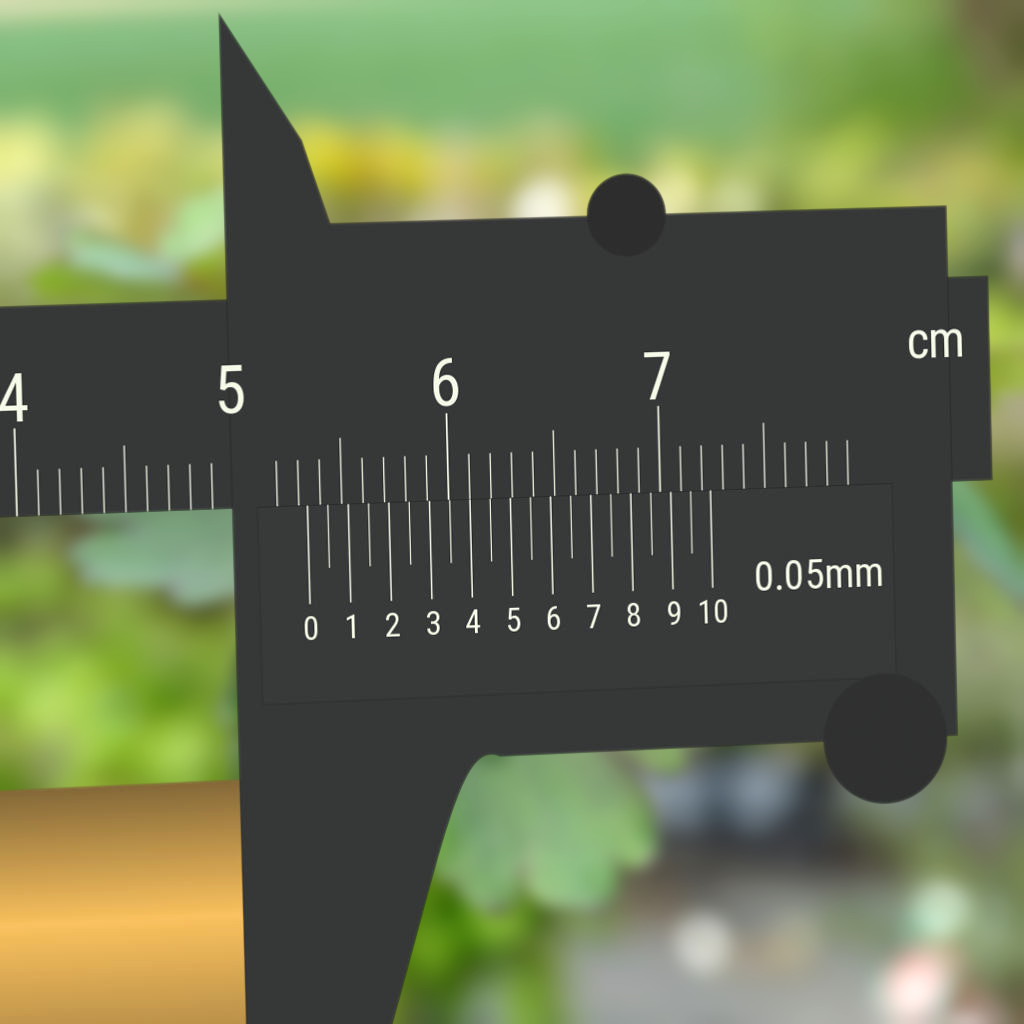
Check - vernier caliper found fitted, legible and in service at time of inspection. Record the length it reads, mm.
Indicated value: 53.4 mm
